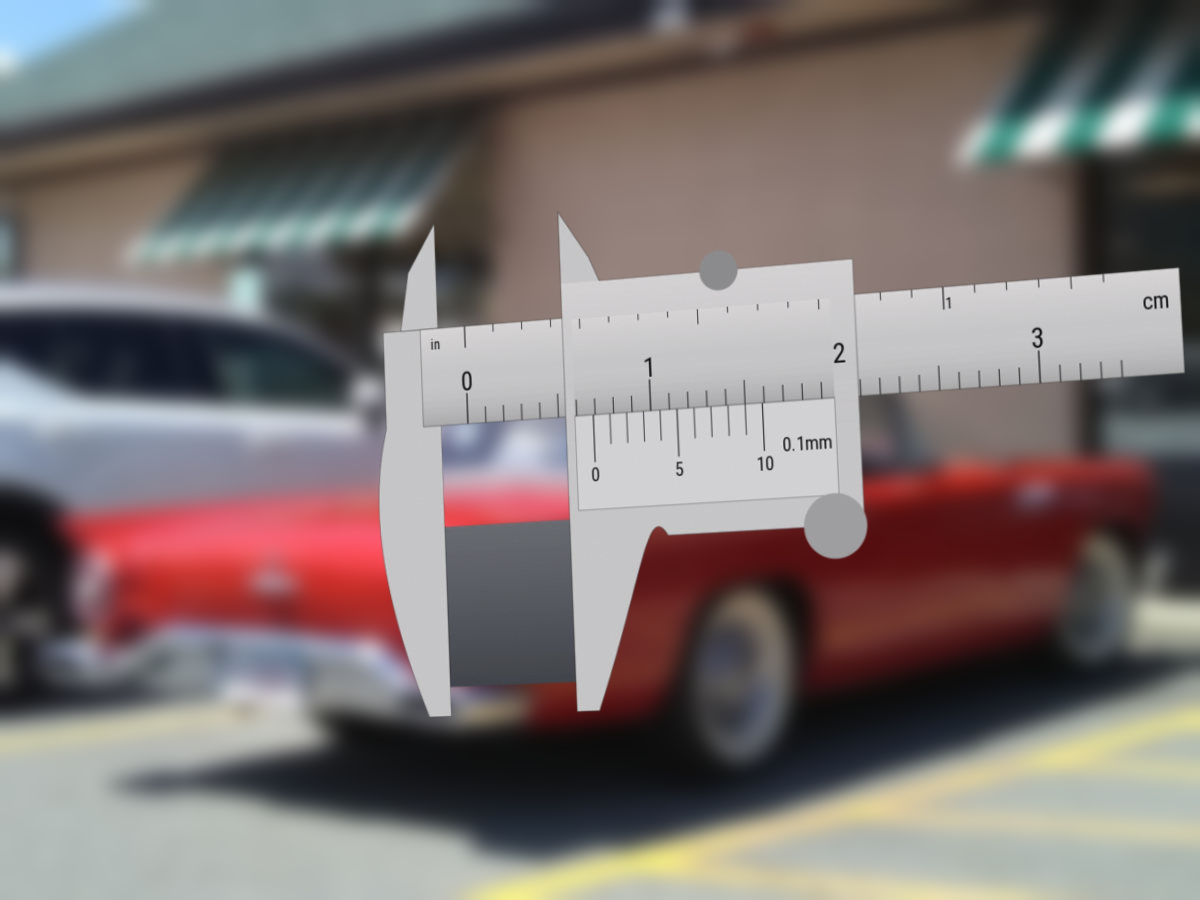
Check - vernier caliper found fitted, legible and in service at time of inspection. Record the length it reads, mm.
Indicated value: 6.9 mm
